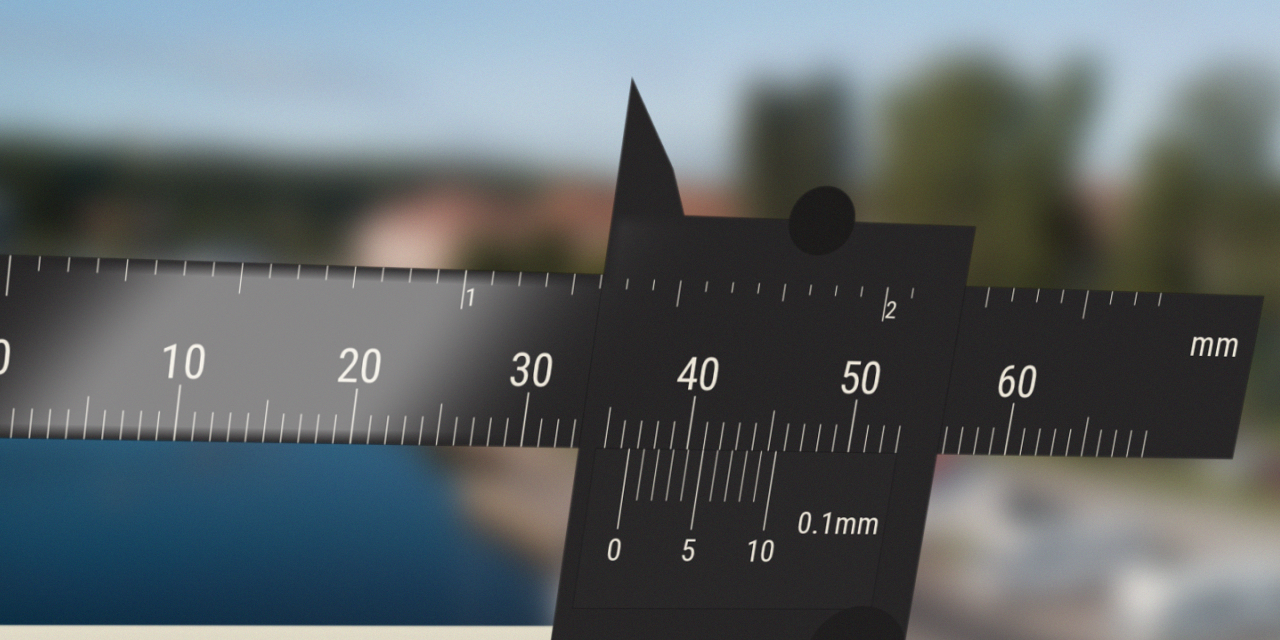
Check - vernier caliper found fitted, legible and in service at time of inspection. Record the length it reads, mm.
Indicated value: 36.5 mm
